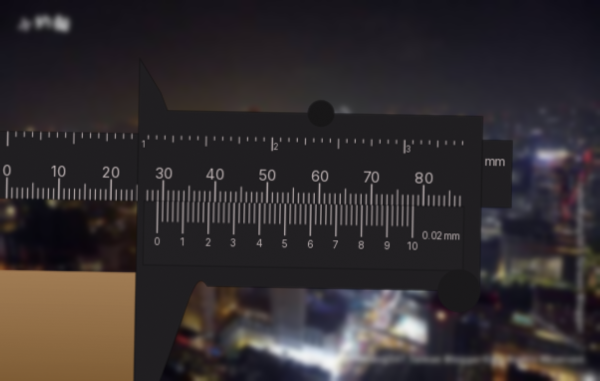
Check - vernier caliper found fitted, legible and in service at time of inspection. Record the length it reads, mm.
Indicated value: 29.0 mm
